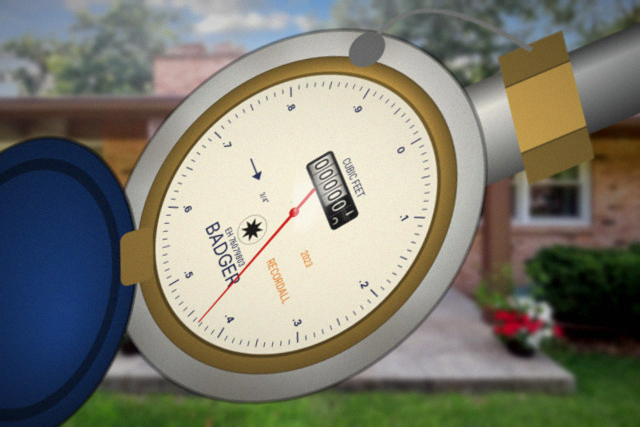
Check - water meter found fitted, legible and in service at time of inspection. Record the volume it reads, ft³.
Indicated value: 1.43 ft³
